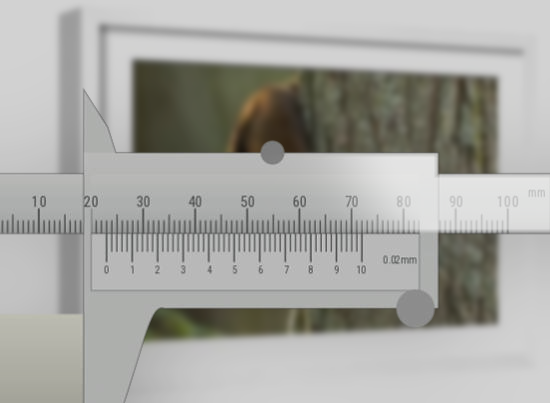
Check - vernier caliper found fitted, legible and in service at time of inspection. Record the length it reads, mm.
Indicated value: 23.0 mm
